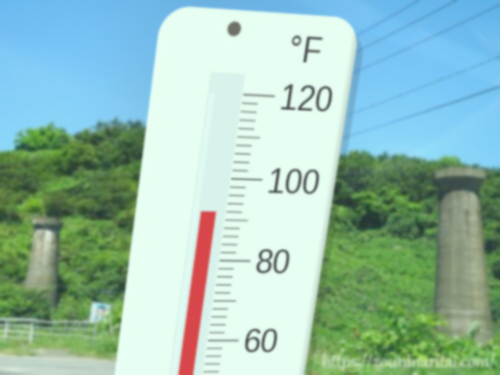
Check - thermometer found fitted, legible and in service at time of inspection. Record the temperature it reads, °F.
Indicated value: 92 °F
